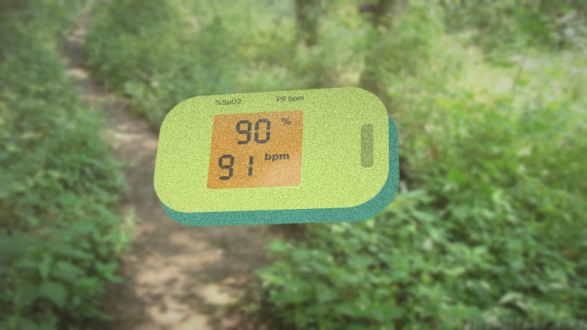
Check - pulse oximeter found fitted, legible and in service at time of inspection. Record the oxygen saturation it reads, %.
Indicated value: 90 %
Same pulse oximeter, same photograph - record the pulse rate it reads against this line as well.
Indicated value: 91 bpm
